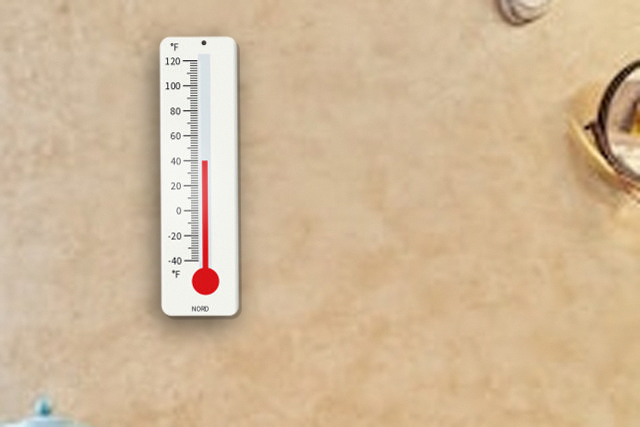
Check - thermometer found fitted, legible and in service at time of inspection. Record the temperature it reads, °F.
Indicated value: 40 °F
